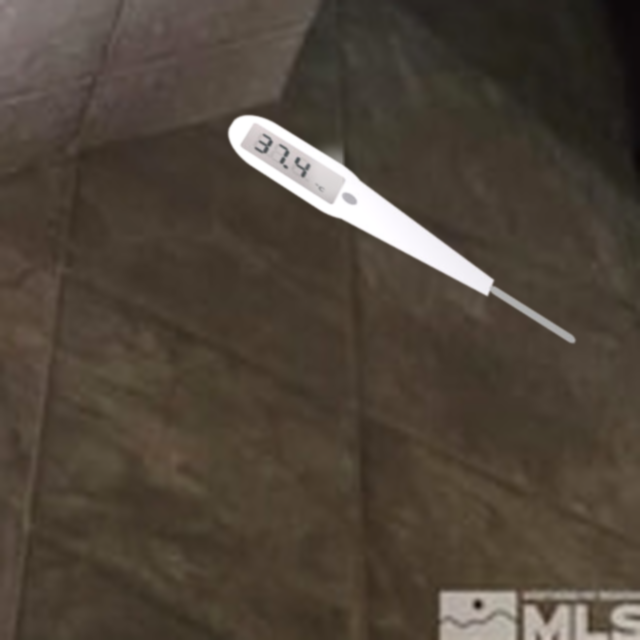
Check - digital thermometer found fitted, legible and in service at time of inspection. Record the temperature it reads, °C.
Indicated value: 37.4 °C
